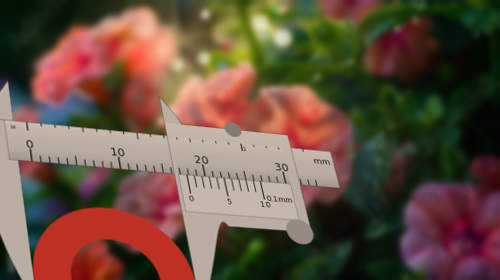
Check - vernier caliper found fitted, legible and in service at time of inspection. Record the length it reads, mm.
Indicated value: 17.8 mm
